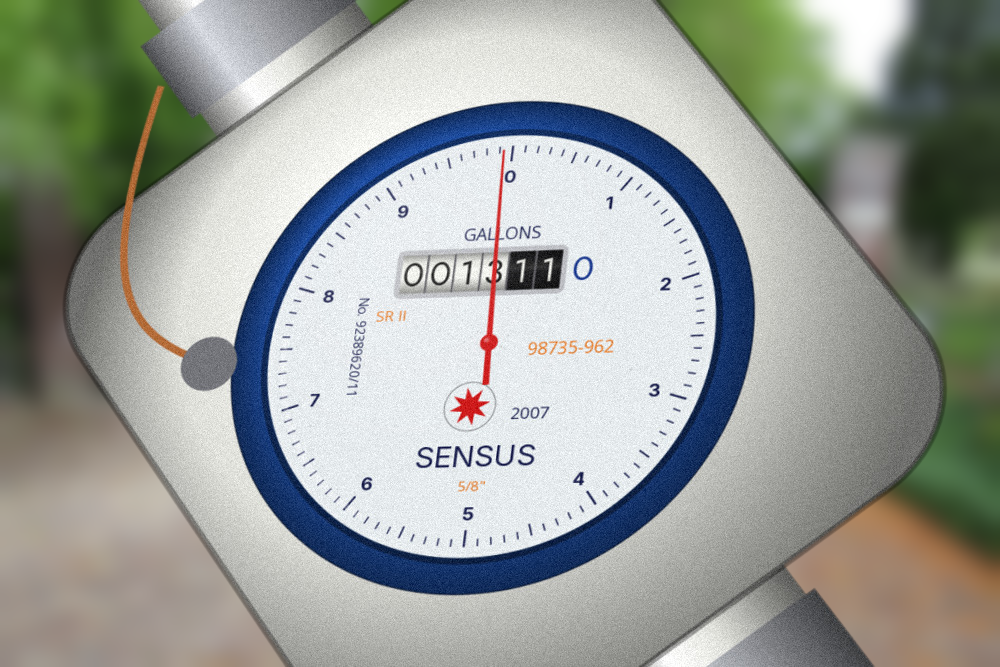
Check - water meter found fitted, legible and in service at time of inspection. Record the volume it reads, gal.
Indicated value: 13109.9 gal
